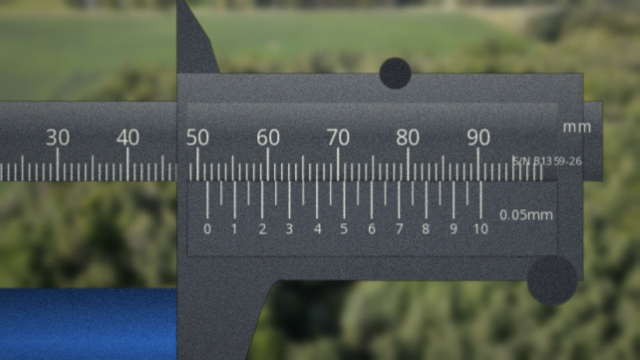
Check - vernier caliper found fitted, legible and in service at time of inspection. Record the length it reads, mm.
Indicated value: 51.4 mm
